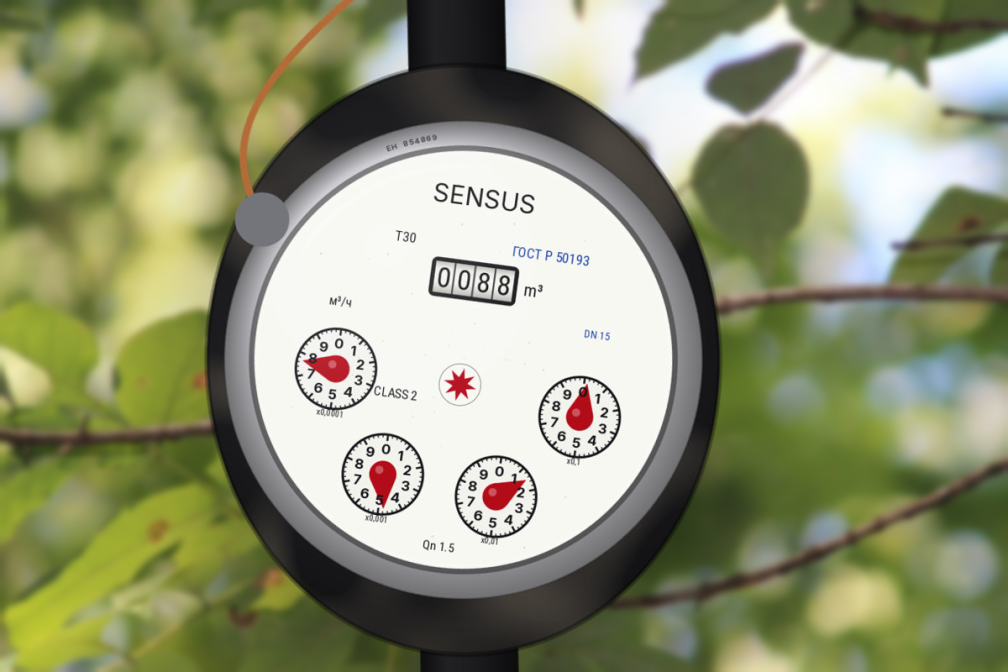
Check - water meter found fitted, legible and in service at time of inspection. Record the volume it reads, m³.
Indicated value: 88.0147 m³
